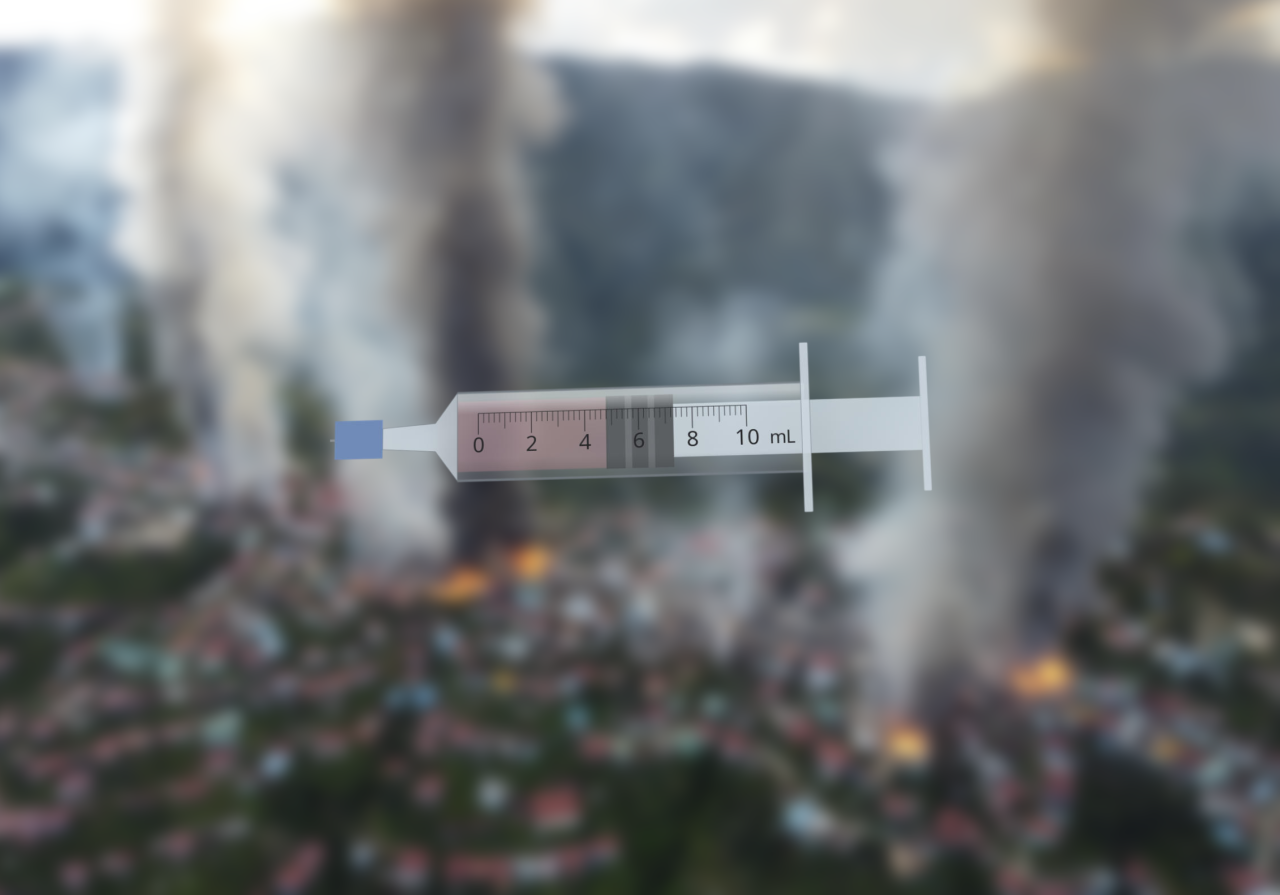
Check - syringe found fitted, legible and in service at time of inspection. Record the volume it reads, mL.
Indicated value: 4.8 mL
